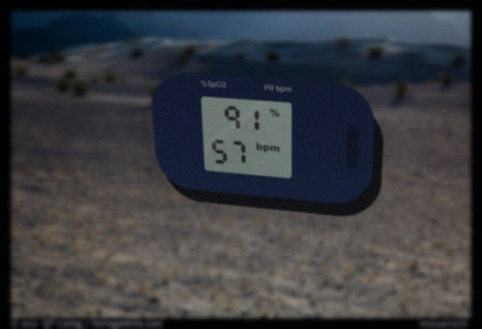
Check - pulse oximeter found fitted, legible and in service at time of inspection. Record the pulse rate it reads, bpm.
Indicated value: 57 bpm
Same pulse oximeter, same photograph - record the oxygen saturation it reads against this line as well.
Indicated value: 91 %
